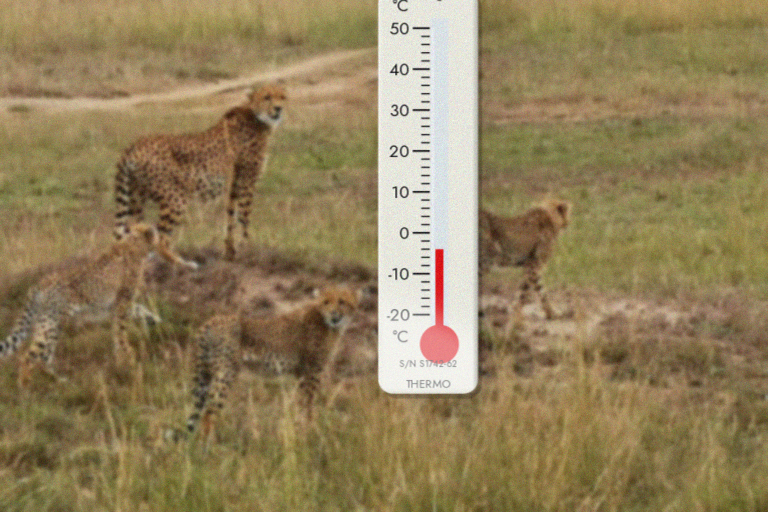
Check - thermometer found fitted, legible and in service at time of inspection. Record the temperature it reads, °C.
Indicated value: -4 °C
